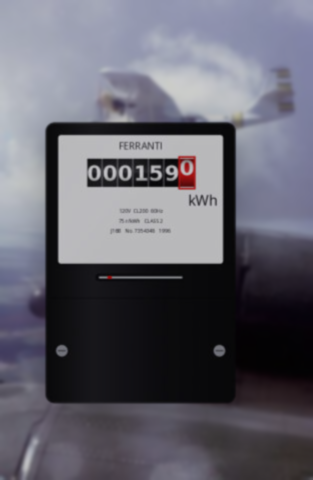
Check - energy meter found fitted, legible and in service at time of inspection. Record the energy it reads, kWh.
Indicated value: 159.0 kWh
